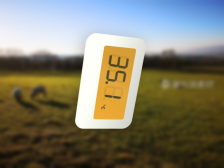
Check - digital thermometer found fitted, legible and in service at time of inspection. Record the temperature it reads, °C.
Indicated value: 35.1 °C
